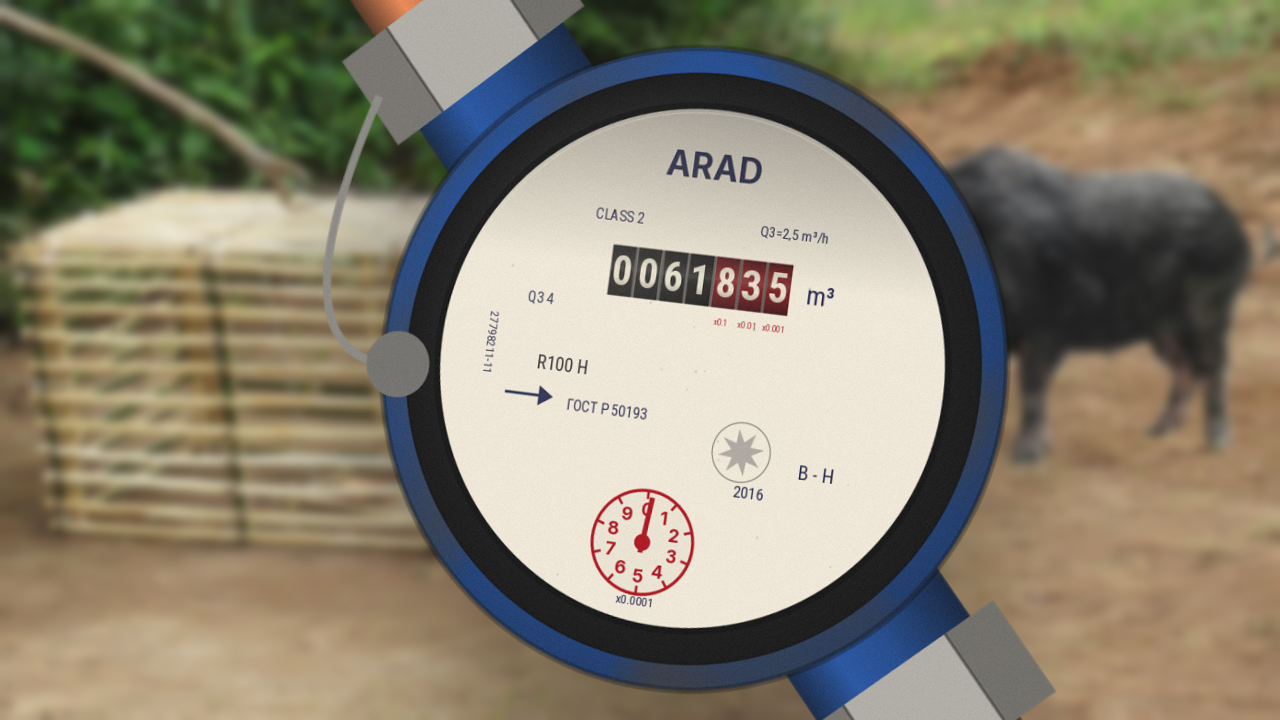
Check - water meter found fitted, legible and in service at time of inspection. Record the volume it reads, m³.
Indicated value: 61.8350 m³
